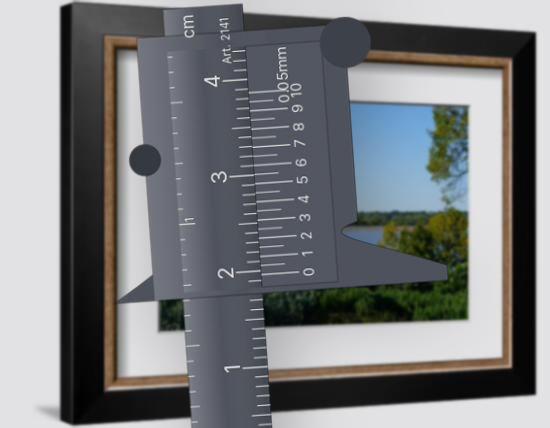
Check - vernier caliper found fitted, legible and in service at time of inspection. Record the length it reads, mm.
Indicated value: 19.6 mm
